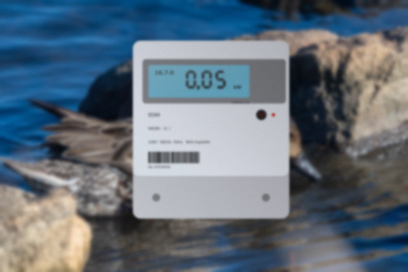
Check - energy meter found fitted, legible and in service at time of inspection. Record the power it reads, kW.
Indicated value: 0.05 kW
